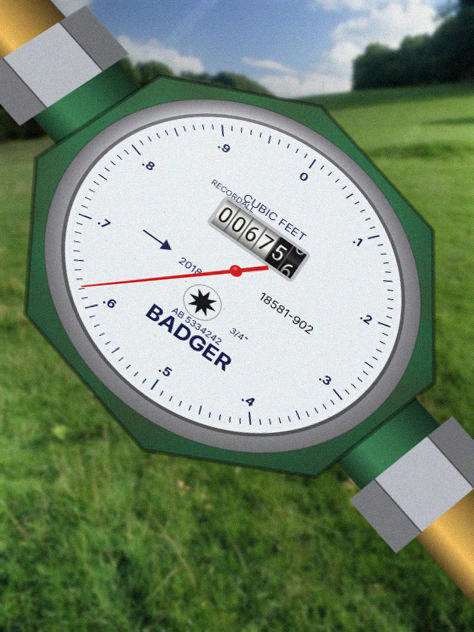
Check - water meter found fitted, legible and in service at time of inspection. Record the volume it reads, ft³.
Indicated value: 6755.62 ft³
